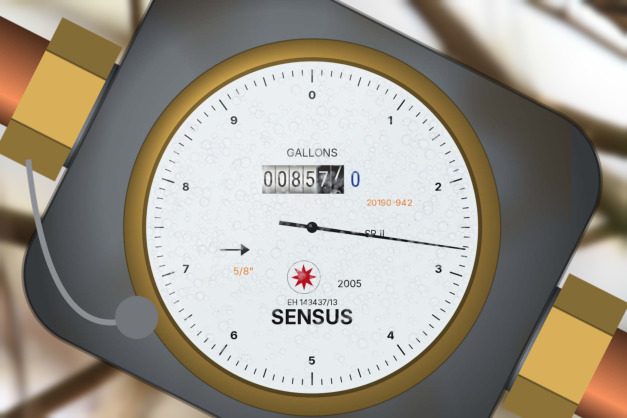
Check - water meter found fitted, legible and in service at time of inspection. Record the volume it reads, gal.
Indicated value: 85772.7 gal
